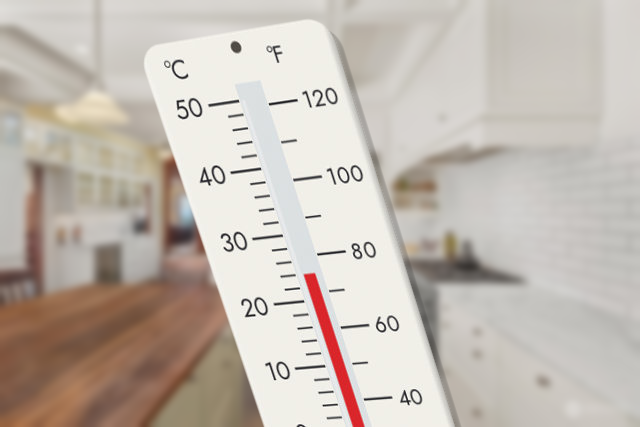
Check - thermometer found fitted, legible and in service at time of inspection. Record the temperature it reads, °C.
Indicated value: 24 °C
